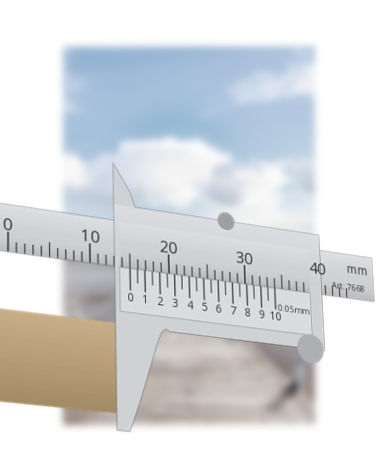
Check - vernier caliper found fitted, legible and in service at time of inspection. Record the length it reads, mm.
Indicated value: 15.0 mm
